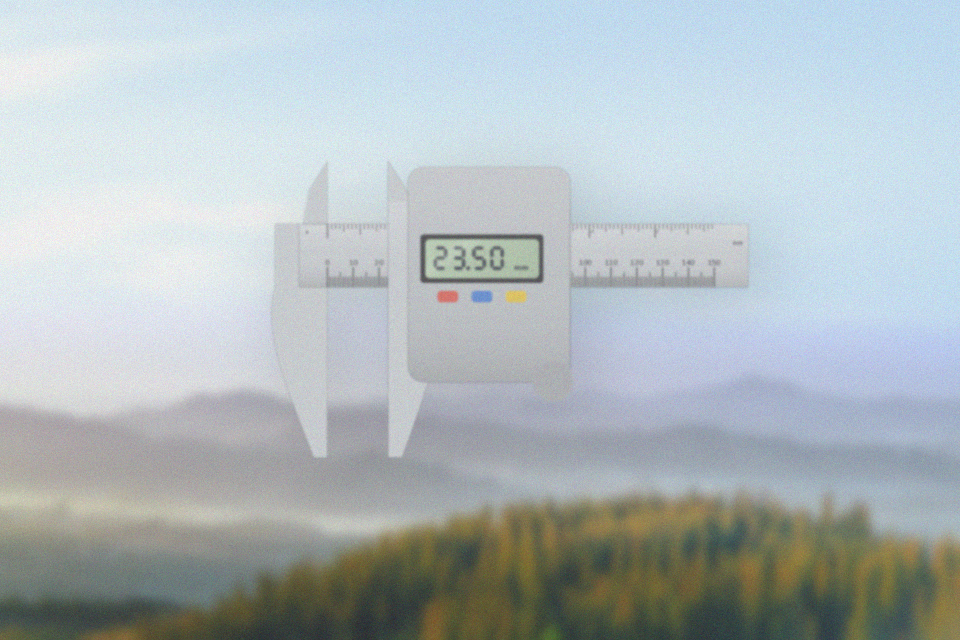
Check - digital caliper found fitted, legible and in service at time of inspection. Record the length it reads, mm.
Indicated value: 23.50 mm
